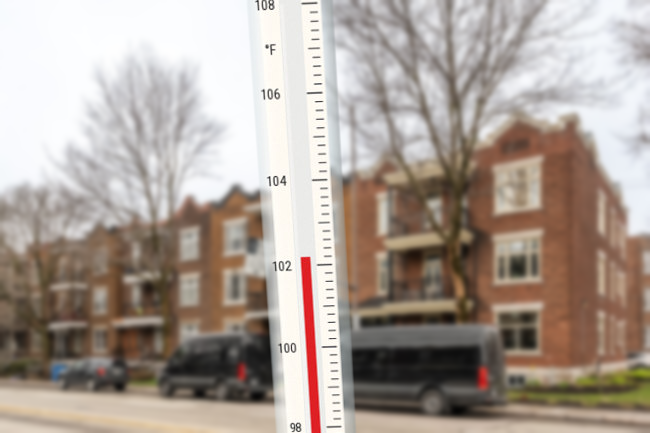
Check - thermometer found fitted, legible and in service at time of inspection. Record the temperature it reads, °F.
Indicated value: 102.2 °F
